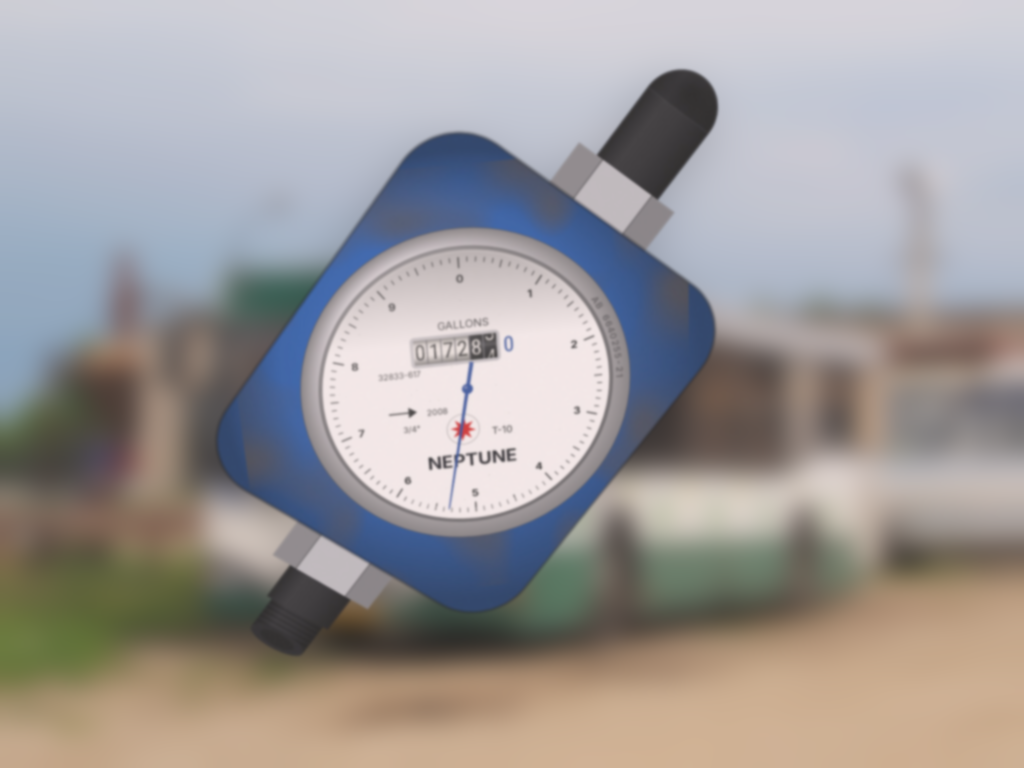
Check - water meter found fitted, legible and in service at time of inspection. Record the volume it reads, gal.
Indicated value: 172835.3 gal
